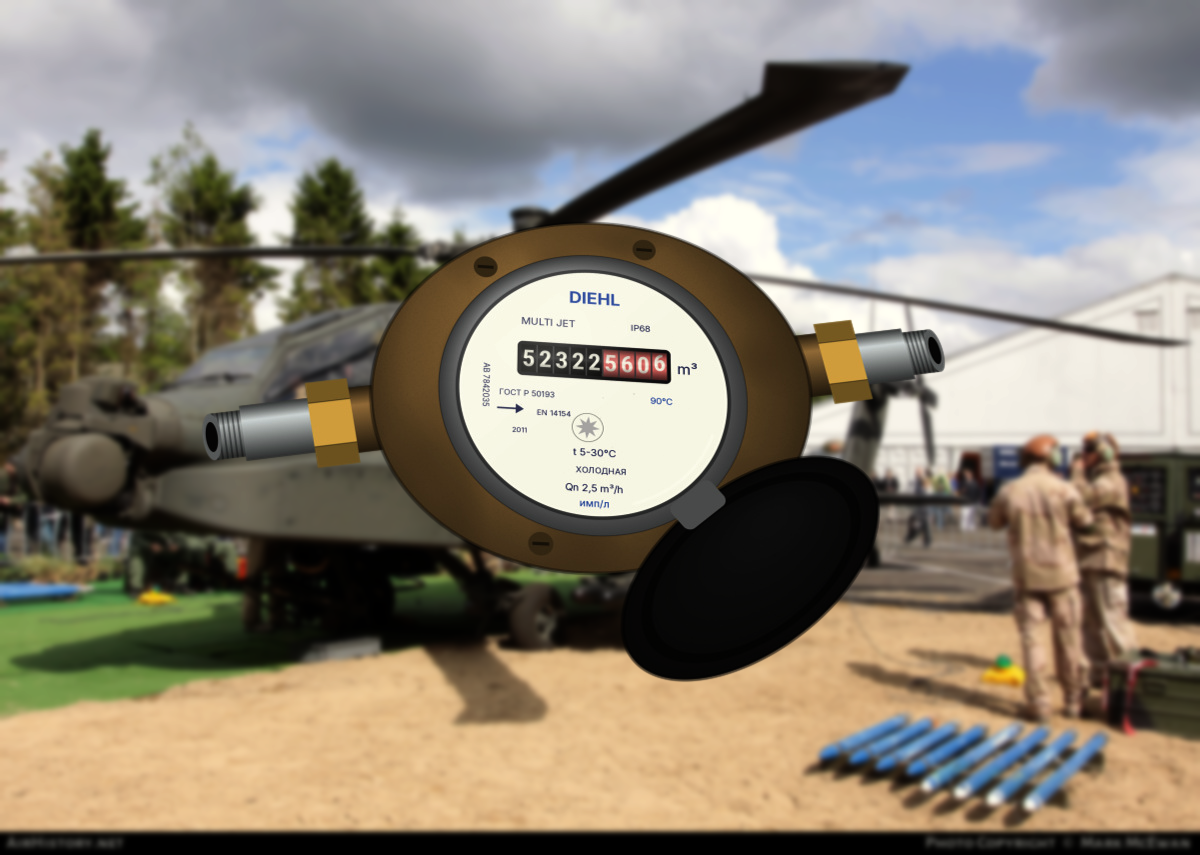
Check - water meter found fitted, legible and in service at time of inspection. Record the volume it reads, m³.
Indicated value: 52322.5606 m³
